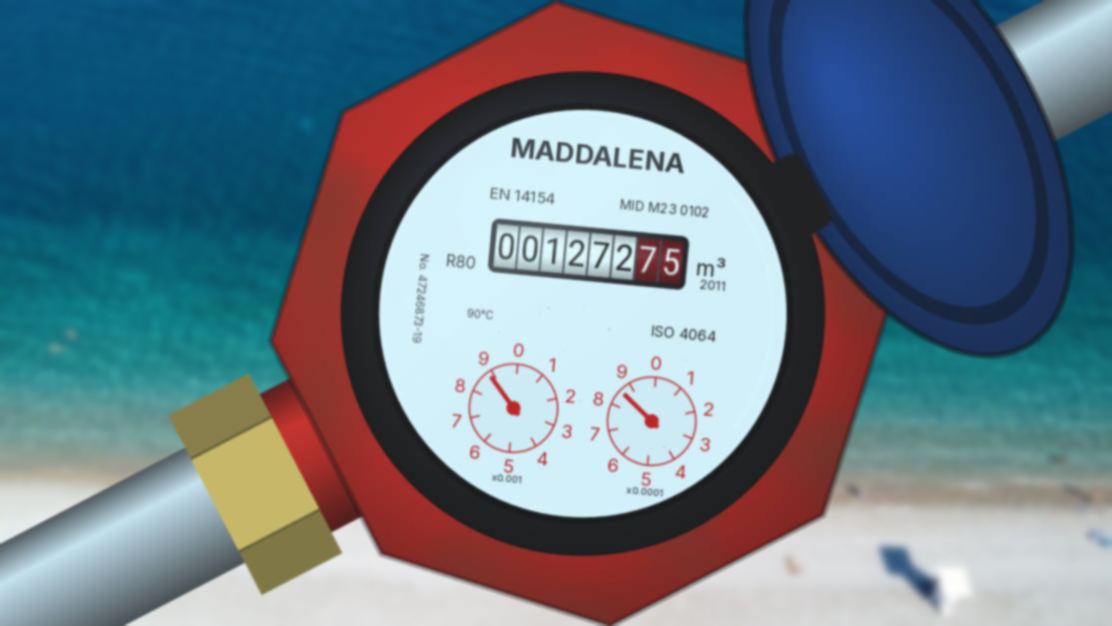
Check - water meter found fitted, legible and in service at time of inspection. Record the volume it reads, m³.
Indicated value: 1272.7588 m³
